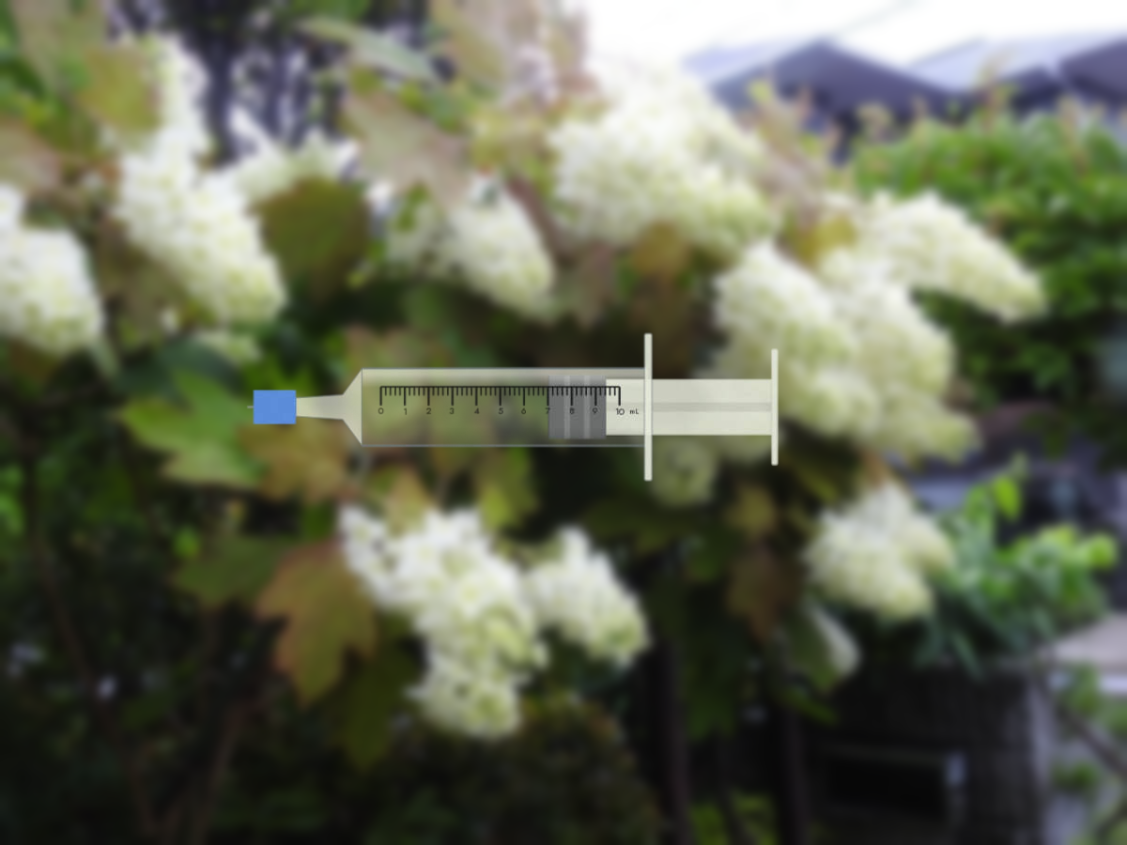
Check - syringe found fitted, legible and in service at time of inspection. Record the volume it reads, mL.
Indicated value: 7 mL
